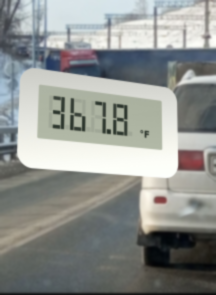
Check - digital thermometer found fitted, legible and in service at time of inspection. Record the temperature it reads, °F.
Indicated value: 367.8 °F
